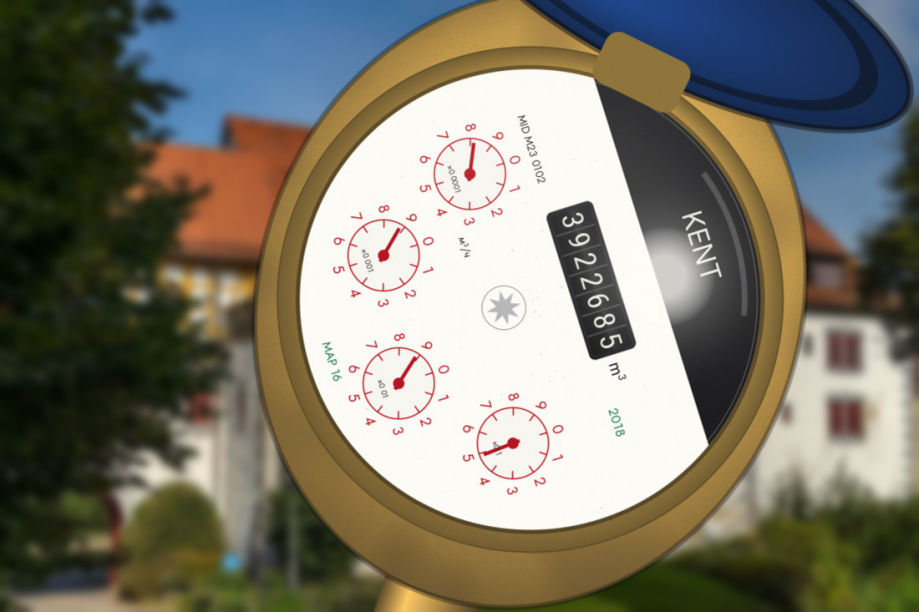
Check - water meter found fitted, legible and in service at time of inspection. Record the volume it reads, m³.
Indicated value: 3922685.4888 m³
